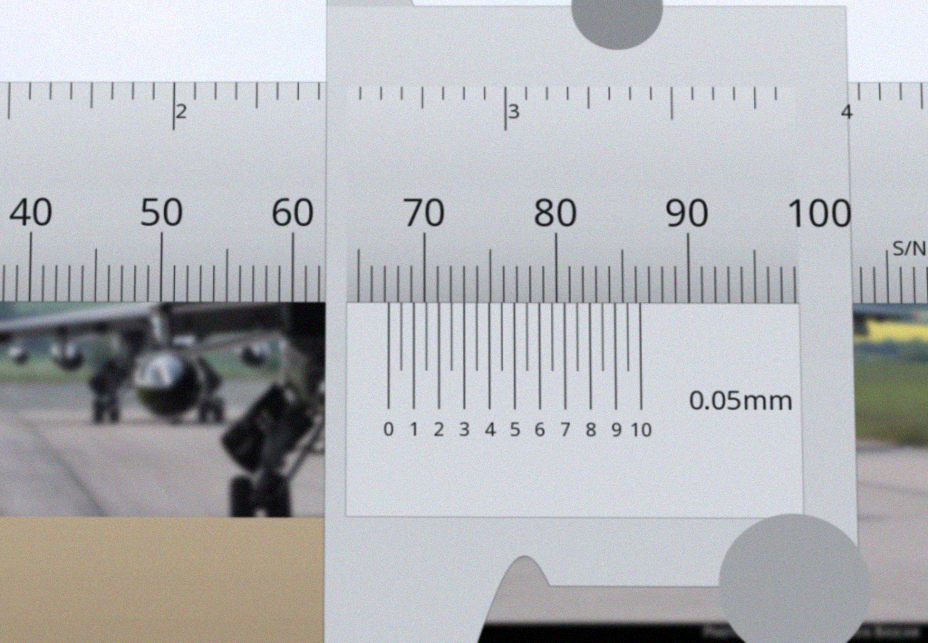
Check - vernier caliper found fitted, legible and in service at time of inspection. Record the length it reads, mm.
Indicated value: 67.3 mm
